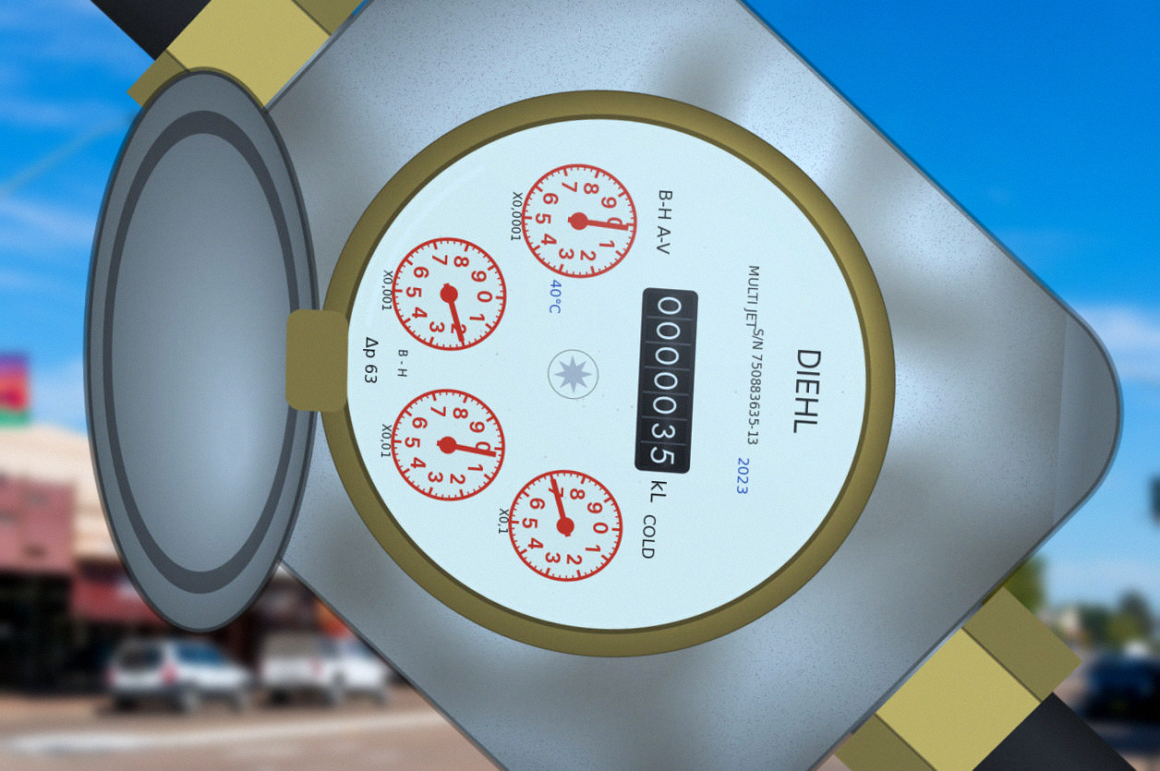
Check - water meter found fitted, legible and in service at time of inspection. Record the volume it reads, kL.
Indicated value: 35.7020 kL
